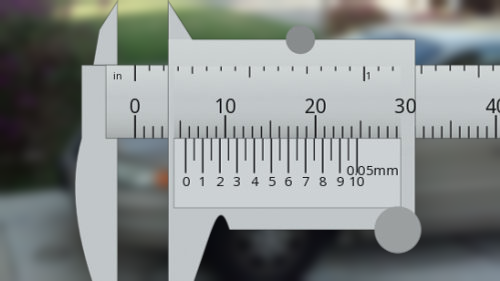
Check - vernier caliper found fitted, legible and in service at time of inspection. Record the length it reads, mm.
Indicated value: 5.6 mm
